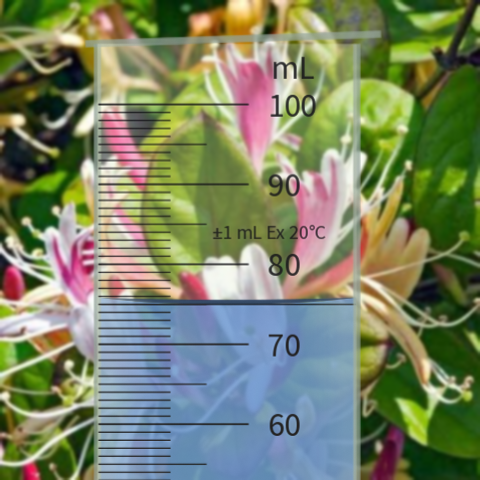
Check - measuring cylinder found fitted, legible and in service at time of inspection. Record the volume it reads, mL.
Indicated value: 75 mL
